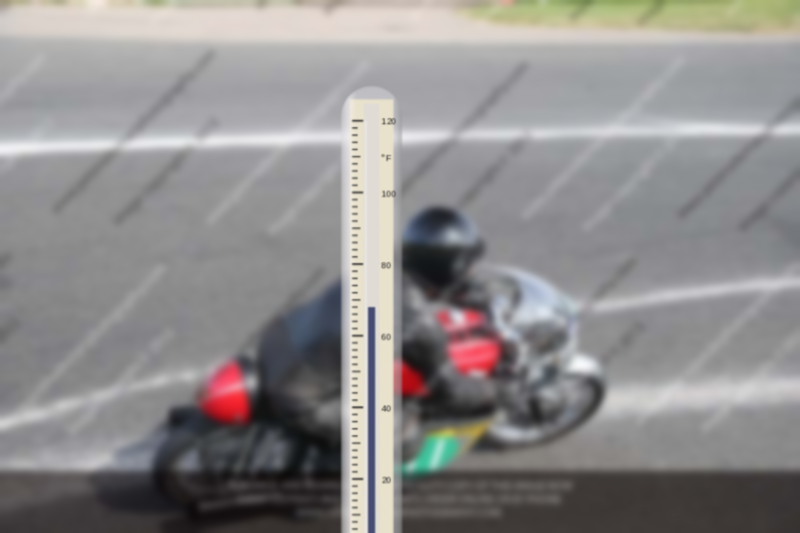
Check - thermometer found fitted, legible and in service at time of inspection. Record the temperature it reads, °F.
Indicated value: 68 °F
